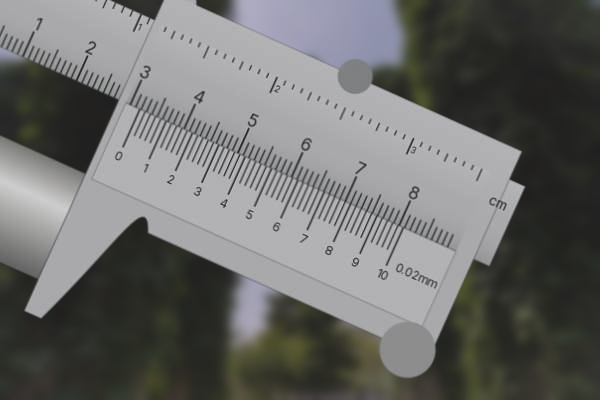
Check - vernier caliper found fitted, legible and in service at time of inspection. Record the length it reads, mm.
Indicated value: 31.8 mm
